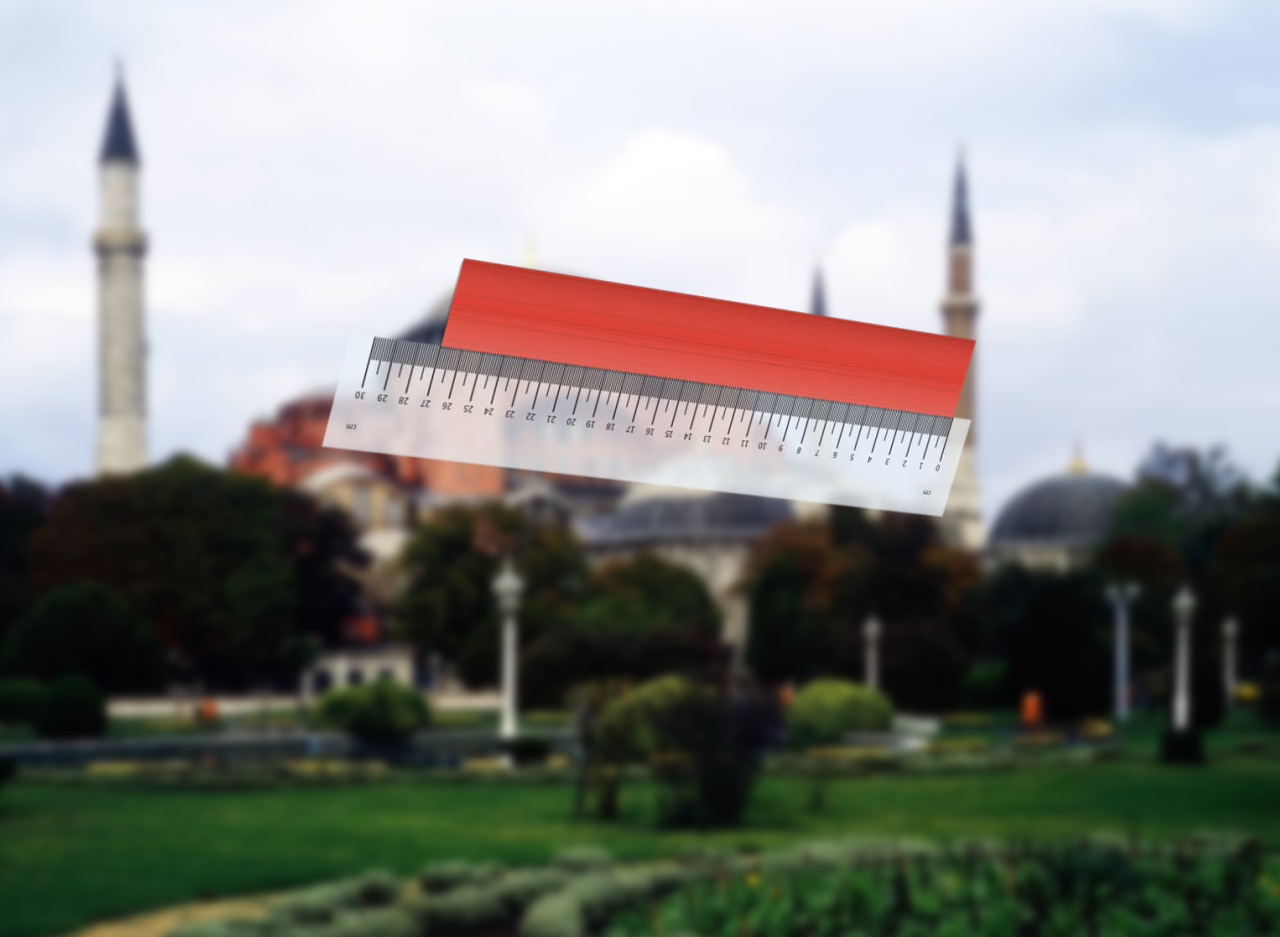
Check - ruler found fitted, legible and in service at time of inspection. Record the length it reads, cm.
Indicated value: 27 cm
